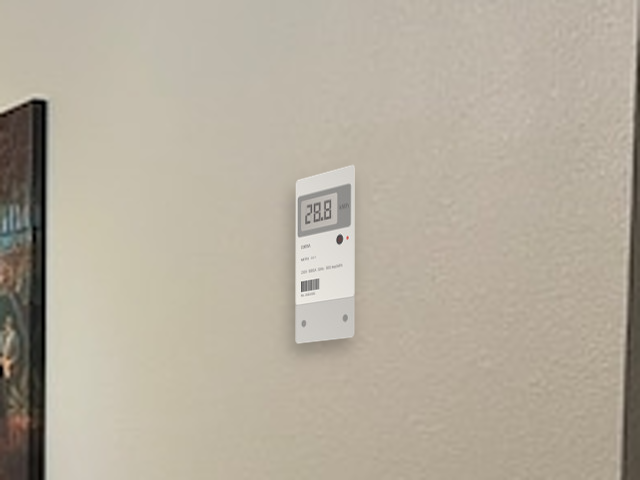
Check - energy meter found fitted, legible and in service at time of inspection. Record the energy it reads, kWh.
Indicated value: 28.8 kWh
